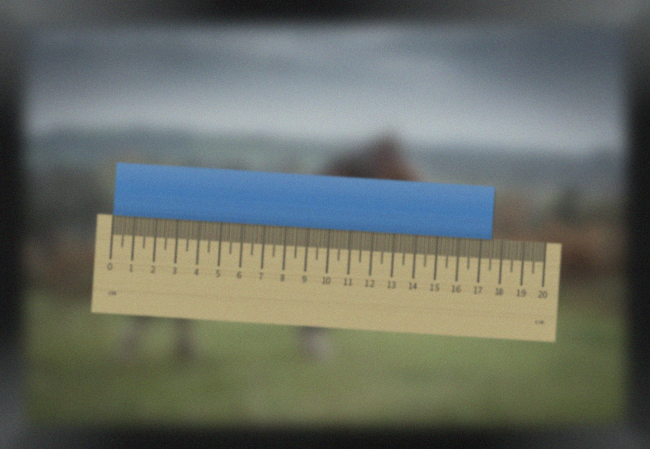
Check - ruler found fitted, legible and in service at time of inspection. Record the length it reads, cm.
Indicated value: 17.5 cm
